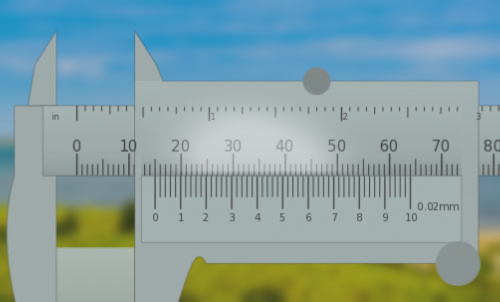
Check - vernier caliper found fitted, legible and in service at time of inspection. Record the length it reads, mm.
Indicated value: 15.0 mm
